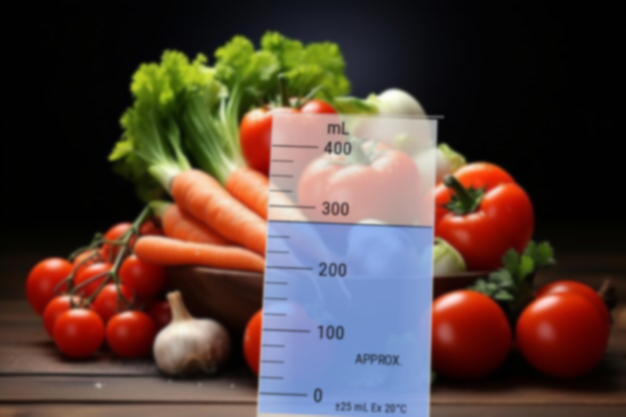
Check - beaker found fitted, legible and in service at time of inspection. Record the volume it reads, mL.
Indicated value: 275 mL
